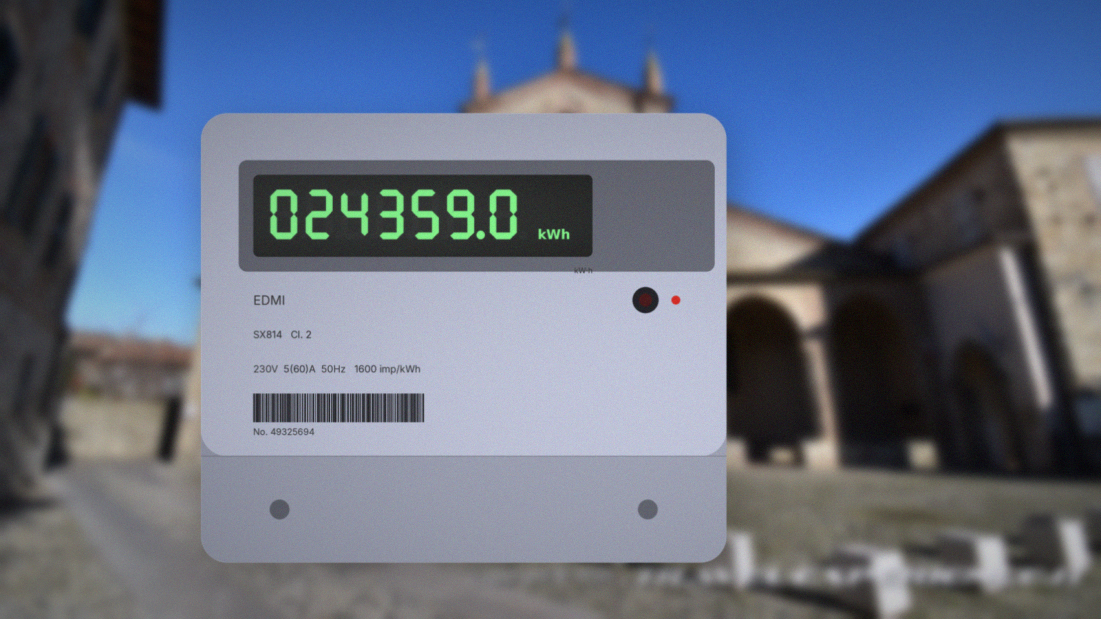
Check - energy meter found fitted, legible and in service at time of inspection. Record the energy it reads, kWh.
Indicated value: 24359.0 kWh
